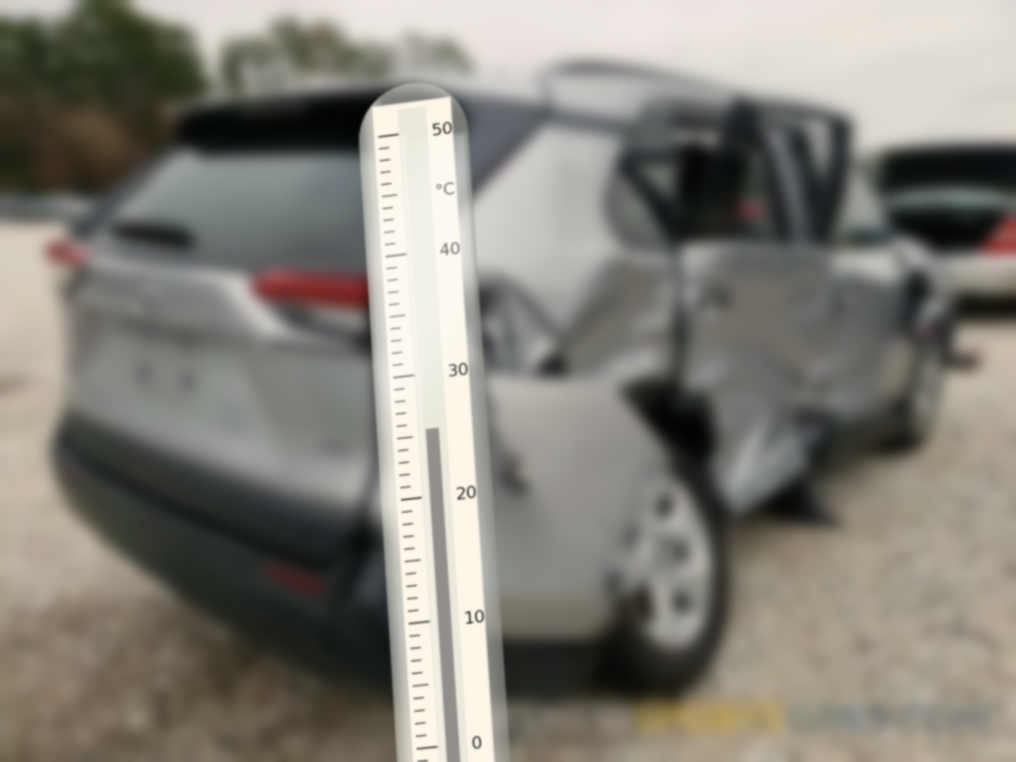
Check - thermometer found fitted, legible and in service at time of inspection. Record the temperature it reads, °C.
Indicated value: 25.5 °C
